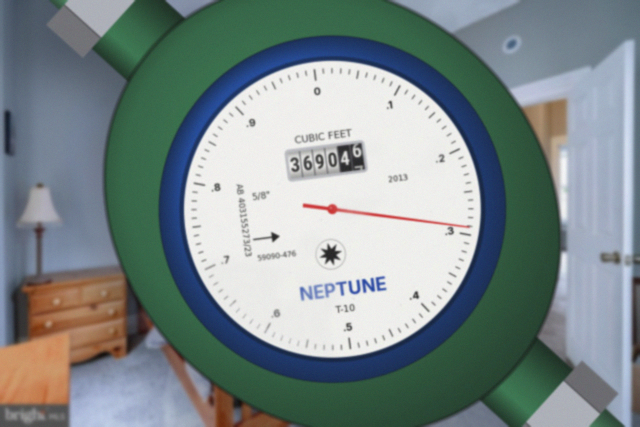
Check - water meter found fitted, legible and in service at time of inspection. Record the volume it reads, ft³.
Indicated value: 369046.29 ft³
